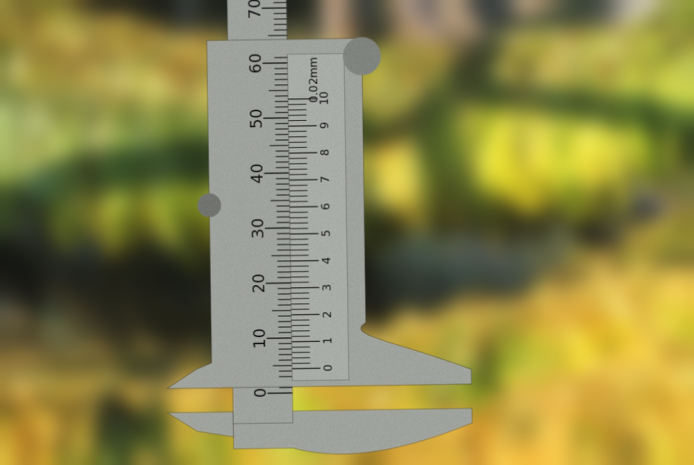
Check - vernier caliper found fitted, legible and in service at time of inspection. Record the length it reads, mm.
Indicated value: 4.4 mm
